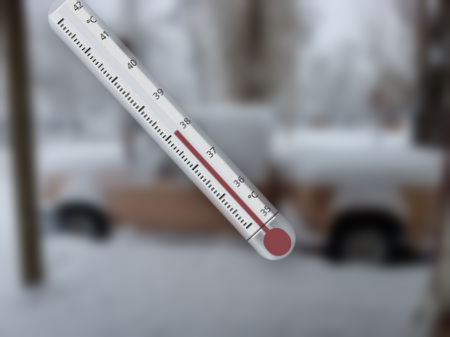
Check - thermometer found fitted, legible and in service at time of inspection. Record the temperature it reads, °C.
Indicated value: 38 °C
